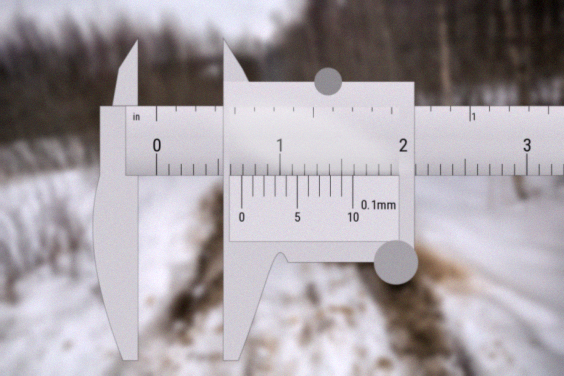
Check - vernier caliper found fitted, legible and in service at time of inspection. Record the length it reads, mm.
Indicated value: 6.9 mm
